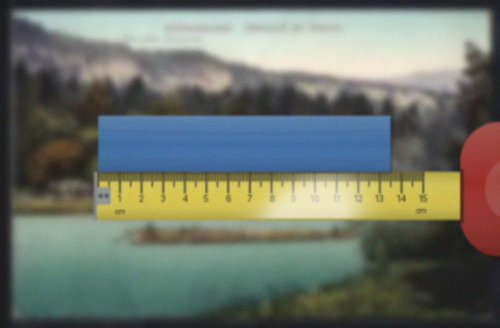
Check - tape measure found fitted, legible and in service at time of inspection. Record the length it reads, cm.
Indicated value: 13.5 cm
